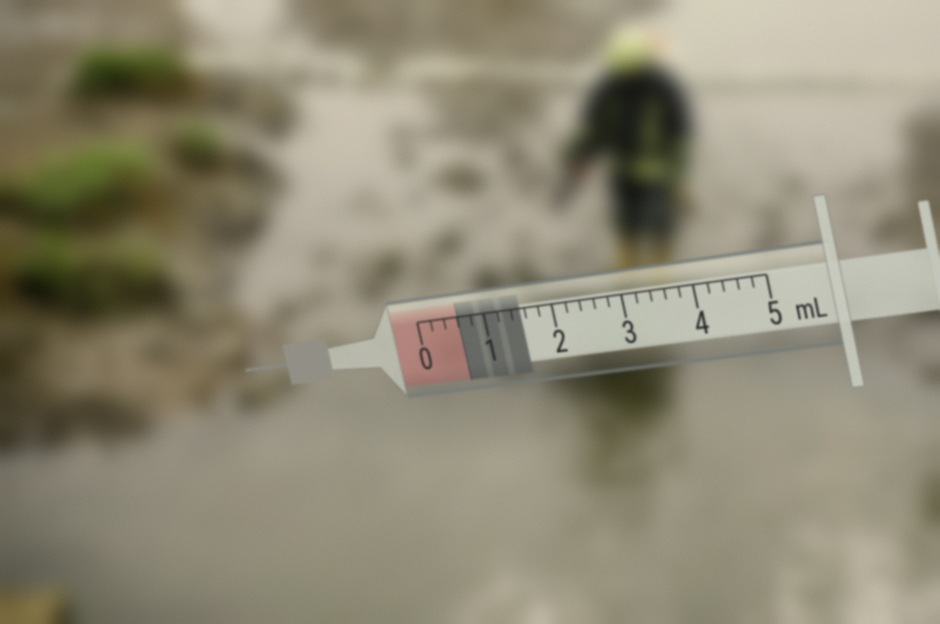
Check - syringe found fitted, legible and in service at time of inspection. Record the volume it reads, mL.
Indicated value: 0.6 mL
